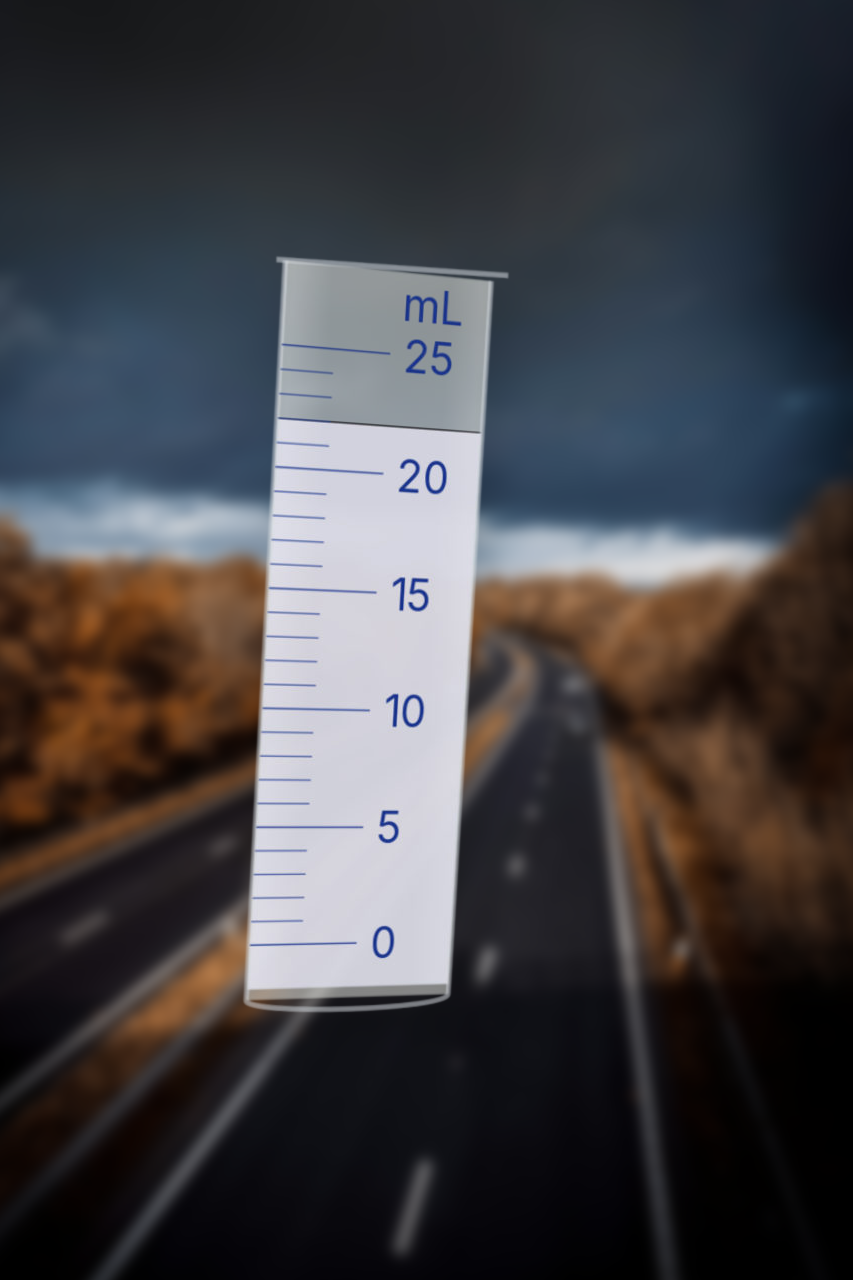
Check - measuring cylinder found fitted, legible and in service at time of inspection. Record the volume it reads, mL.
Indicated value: 22 mL
